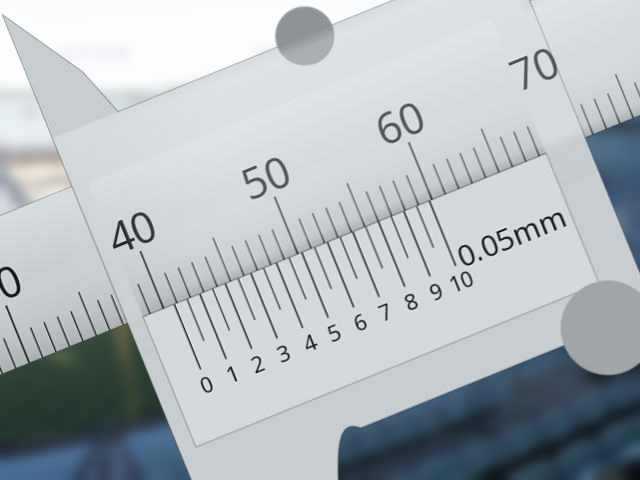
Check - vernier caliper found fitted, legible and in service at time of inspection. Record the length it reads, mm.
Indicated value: 40.8 mm
